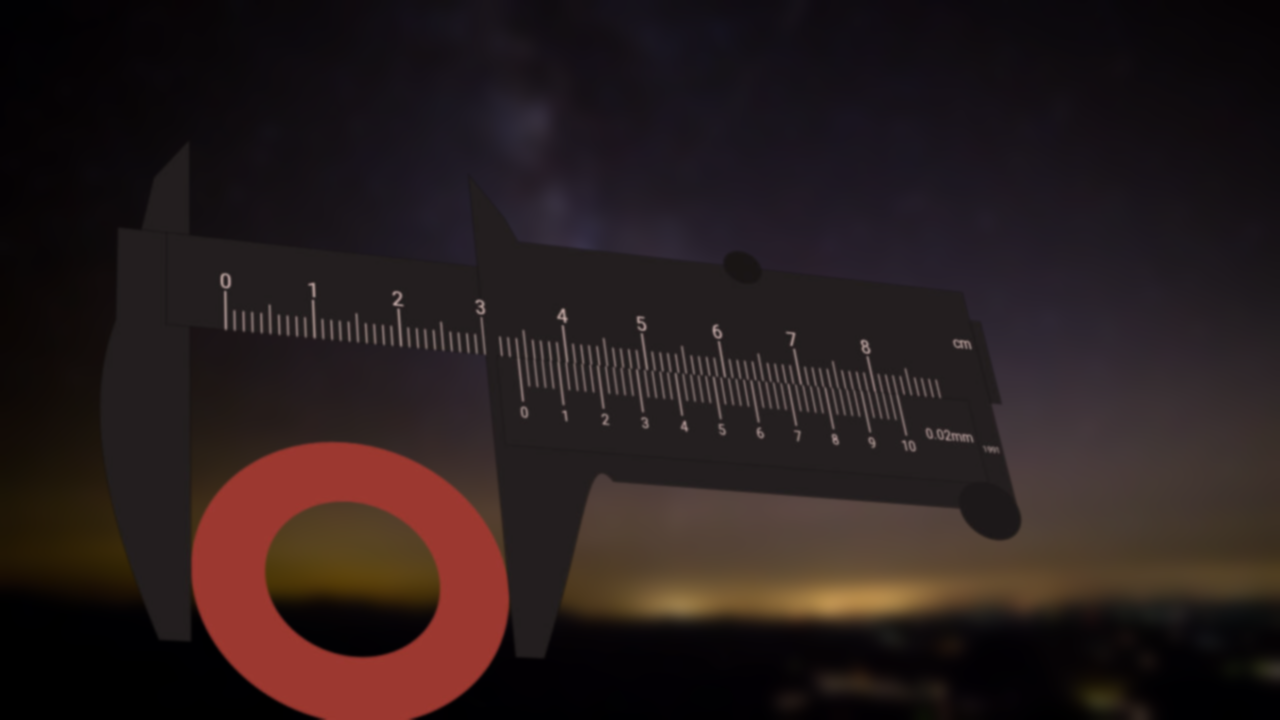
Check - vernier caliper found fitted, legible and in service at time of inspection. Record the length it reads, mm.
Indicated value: 34.0 mm
